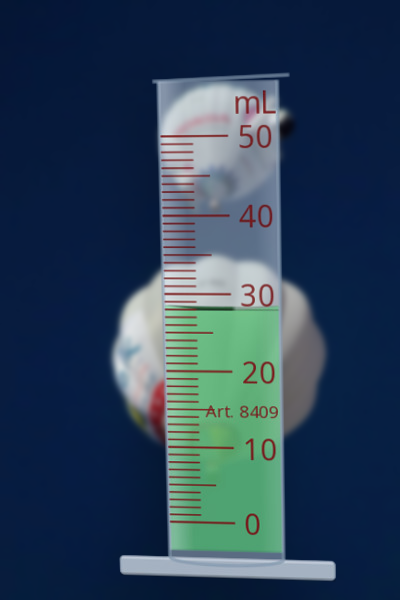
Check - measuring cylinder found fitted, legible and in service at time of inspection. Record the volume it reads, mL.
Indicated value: 28 mL
